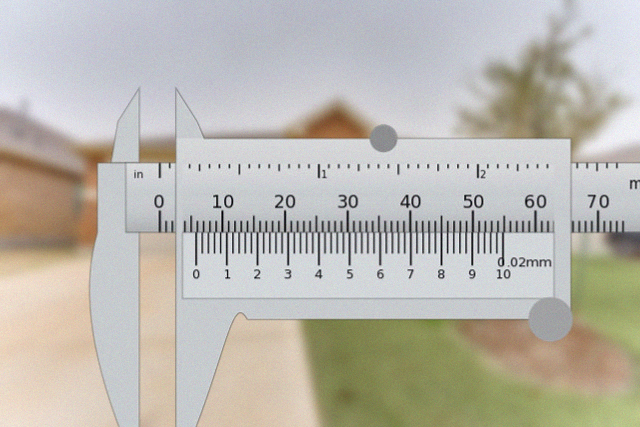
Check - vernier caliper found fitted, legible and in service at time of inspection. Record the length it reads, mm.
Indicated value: 5.8 mm
